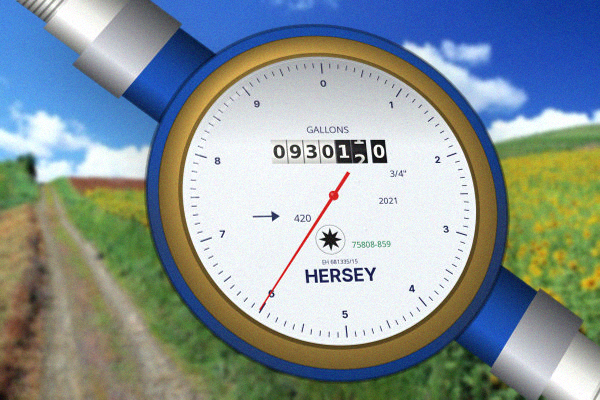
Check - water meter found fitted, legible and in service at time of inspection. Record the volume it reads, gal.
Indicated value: 930116.0 gal
